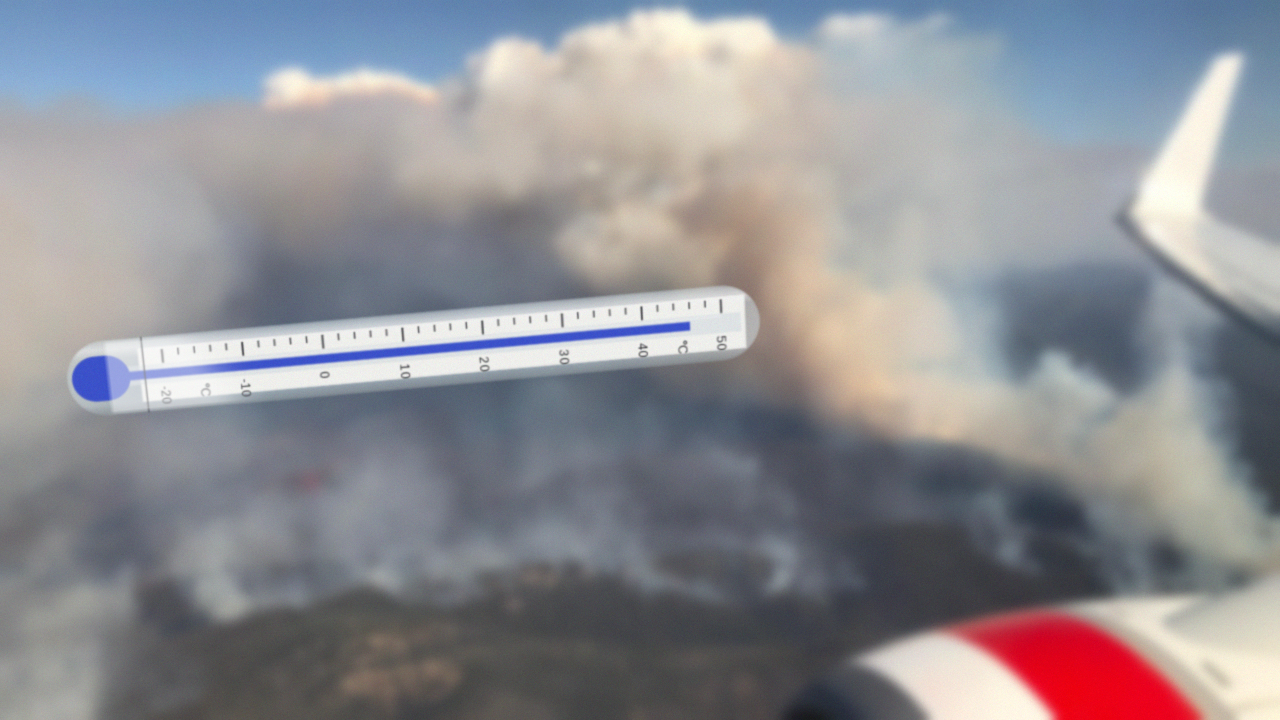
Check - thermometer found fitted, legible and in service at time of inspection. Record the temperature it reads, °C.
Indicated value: 46 °C
